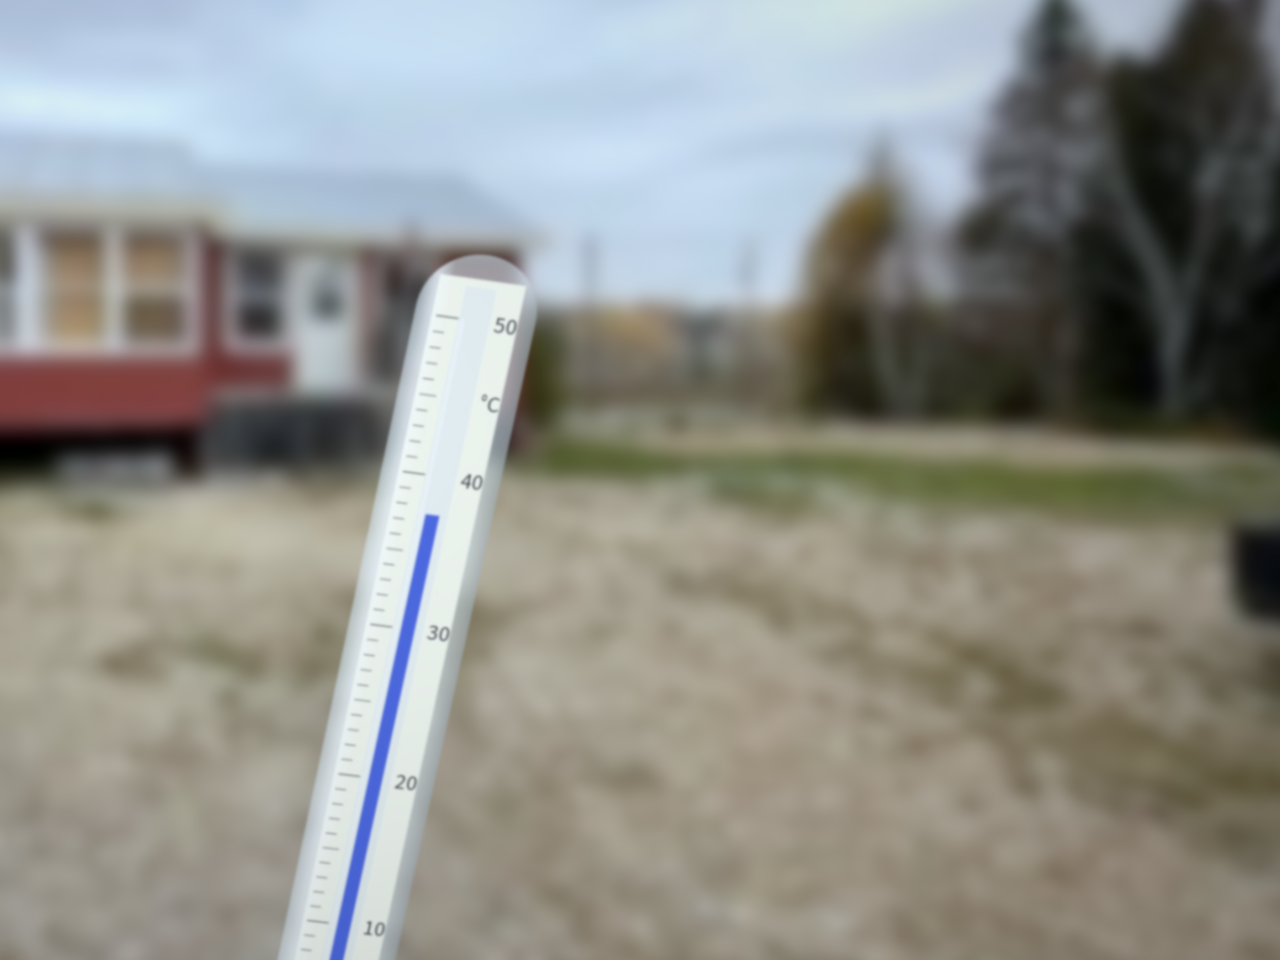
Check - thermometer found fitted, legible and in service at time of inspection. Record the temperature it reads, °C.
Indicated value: 37.5 °C
